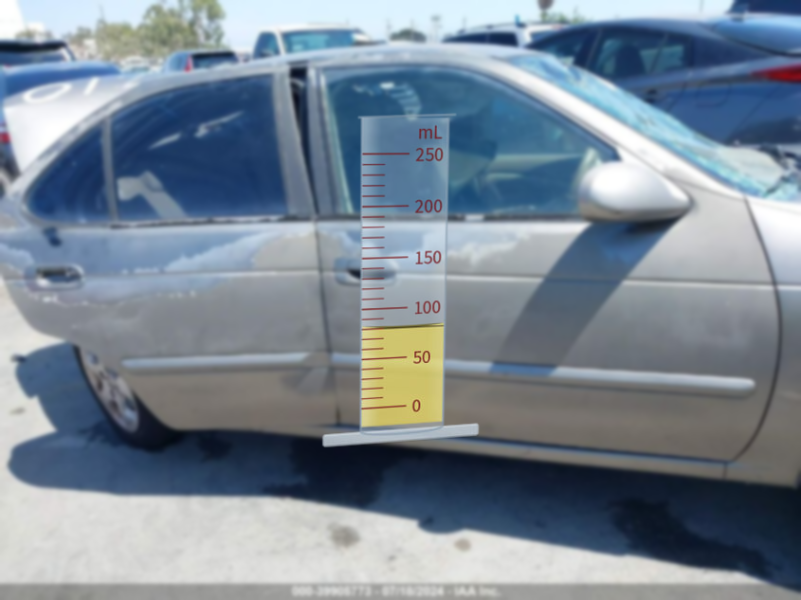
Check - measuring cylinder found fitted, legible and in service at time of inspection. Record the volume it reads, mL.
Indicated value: 80 mL
